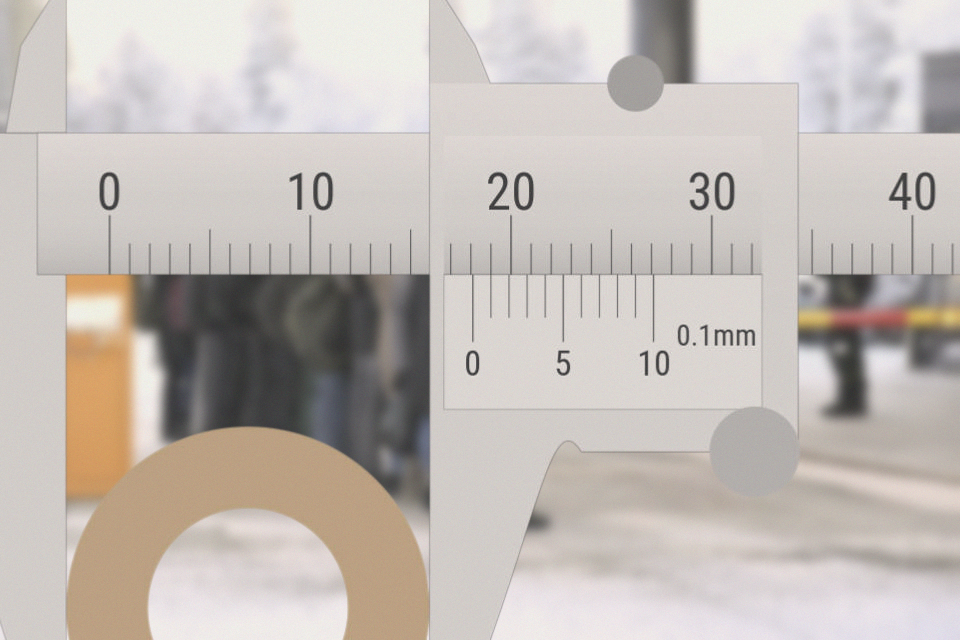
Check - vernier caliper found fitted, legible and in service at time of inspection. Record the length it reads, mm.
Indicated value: 18.1 mm
